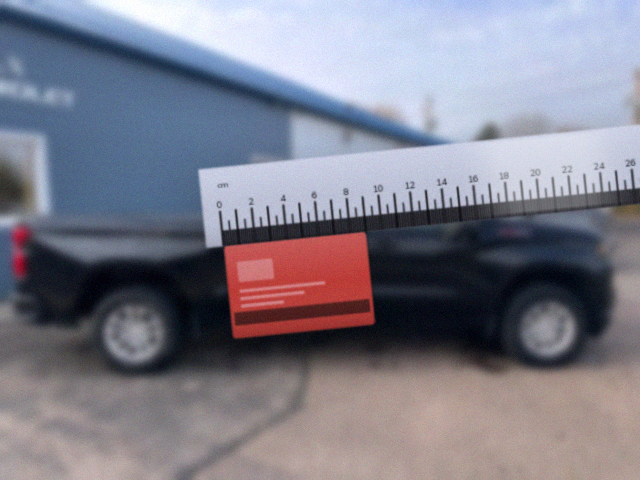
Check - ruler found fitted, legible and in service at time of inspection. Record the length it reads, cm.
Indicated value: 9 cm
